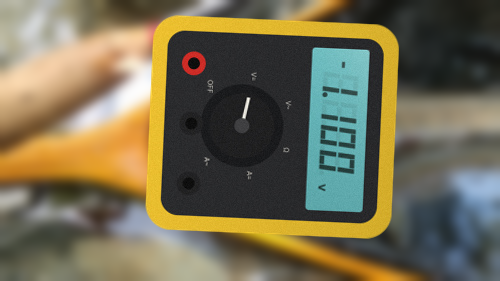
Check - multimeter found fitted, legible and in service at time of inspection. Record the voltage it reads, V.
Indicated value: -1.100 V
